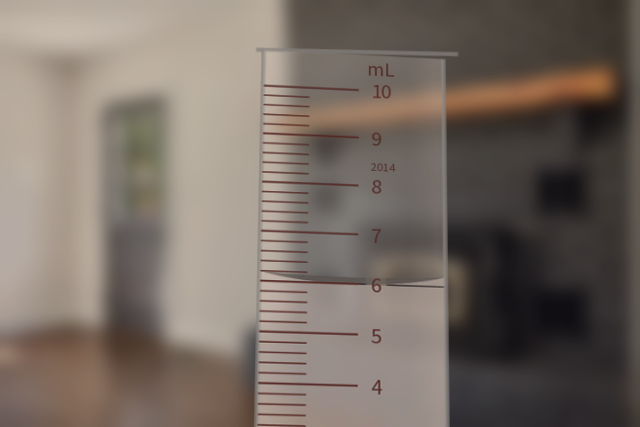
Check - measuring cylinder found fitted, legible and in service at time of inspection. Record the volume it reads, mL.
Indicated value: 6 mL
